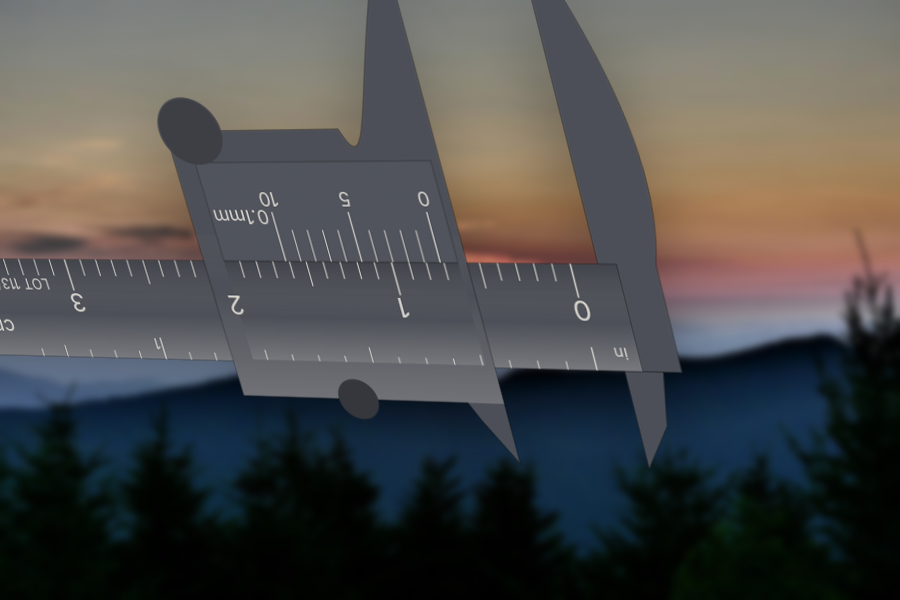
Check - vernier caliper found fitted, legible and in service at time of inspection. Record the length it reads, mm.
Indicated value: 7.2 mm
